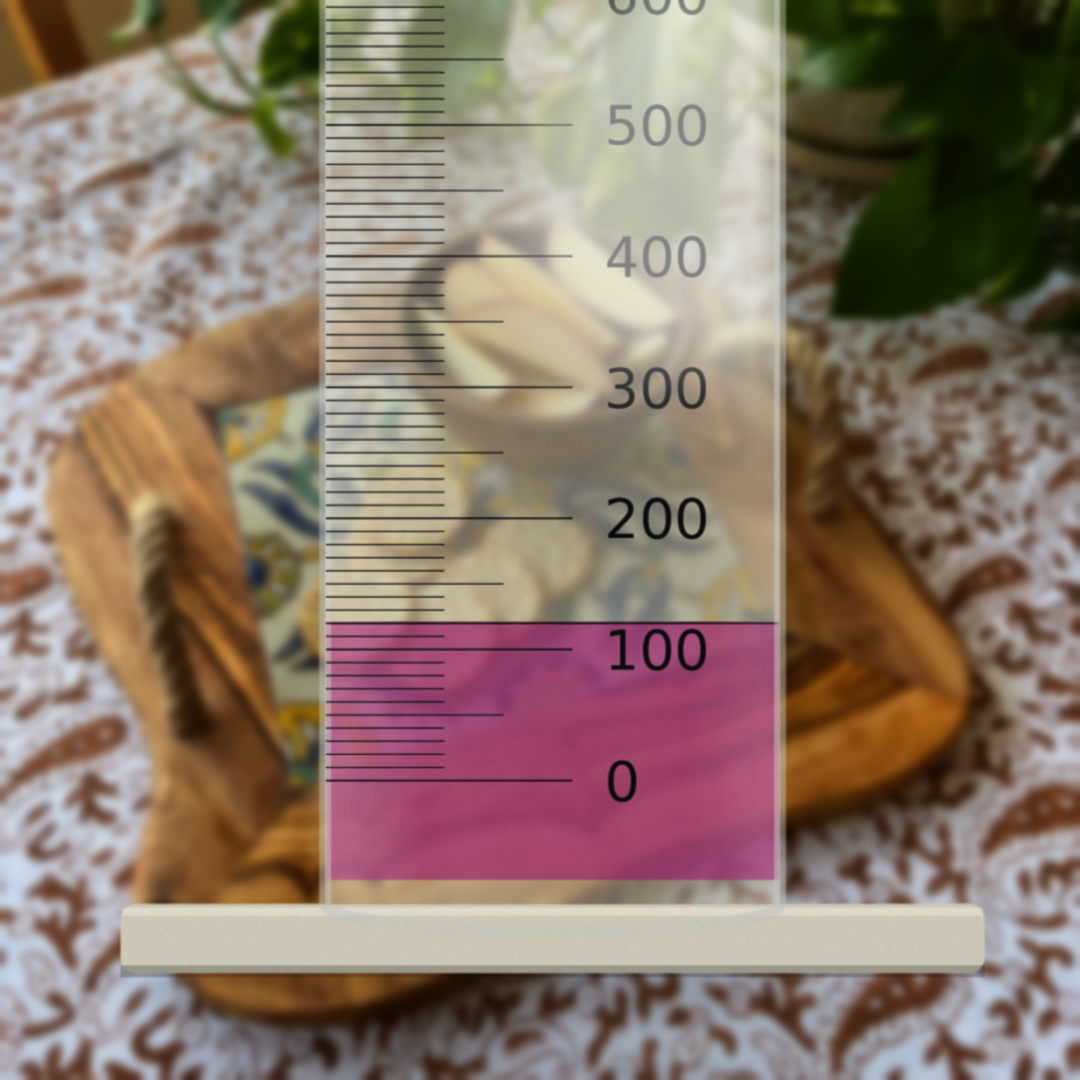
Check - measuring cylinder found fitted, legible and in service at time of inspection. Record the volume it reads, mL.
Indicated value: 120 mL
